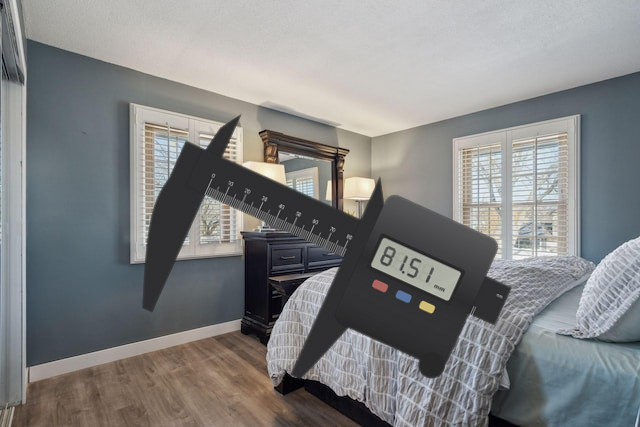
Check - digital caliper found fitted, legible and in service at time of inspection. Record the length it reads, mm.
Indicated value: 81.51 mm
